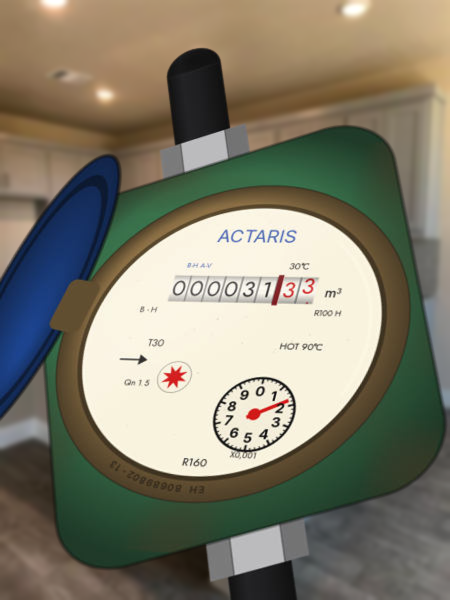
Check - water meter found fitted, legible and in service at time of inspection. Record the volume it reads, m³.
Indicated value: 31.331 m³
